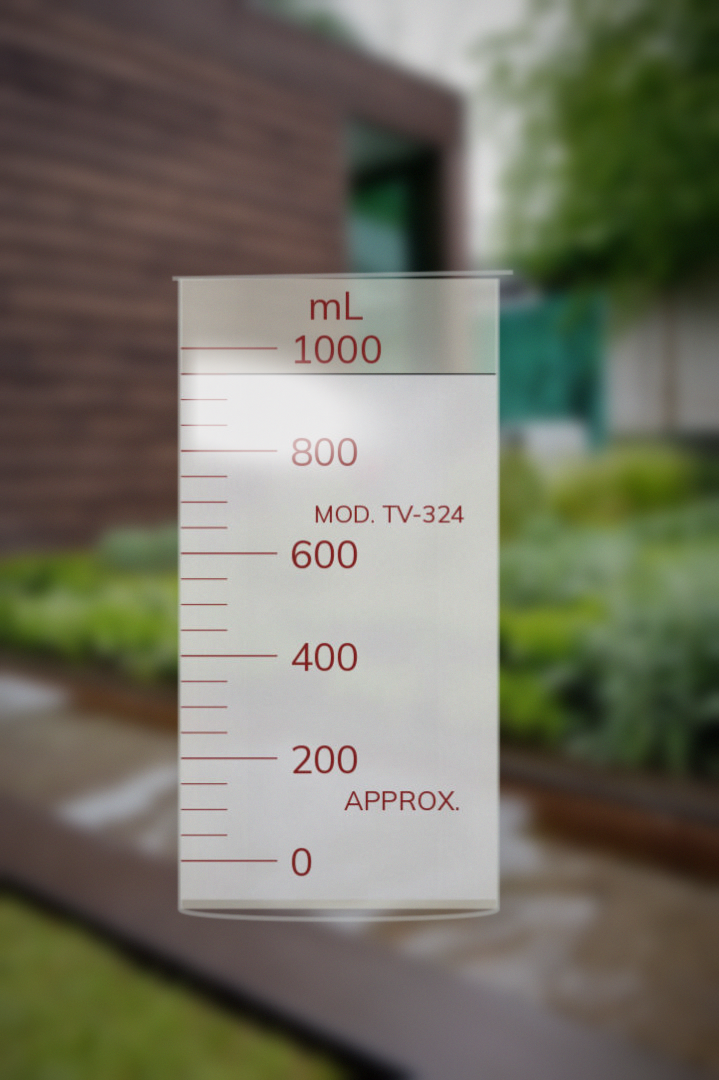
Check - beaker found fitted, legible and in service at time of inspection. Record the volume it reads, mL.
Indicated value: 950 mL
